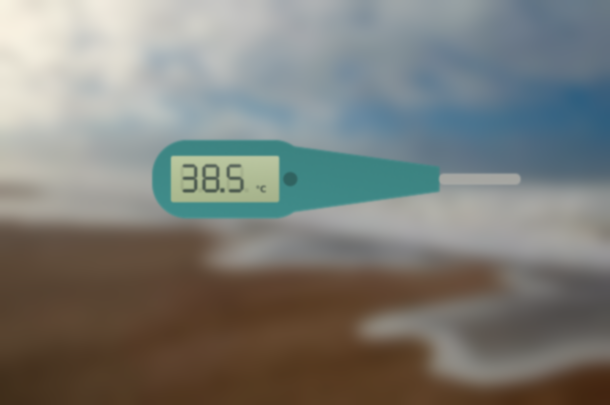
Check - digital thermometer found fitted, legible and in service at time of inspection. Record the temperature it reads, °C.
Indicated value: 38.5 °C
